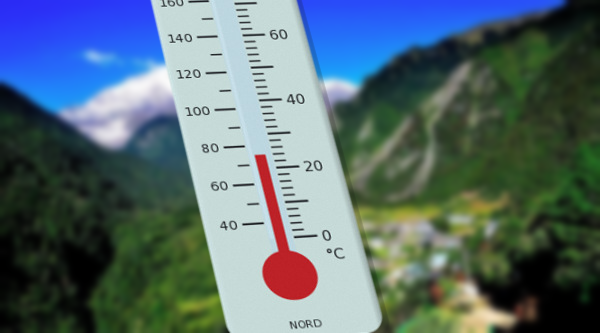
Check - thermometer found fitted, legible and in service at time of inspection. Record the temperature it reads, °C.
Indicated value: 24 °C
